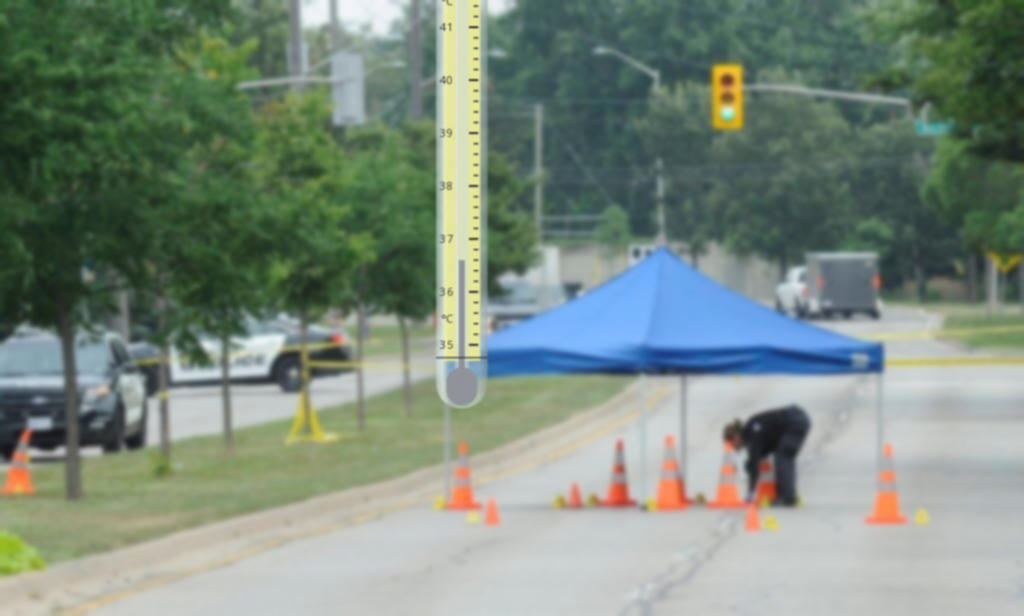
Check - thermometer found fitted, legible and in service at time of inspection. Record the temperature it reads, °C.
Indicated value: 36.6 °C
